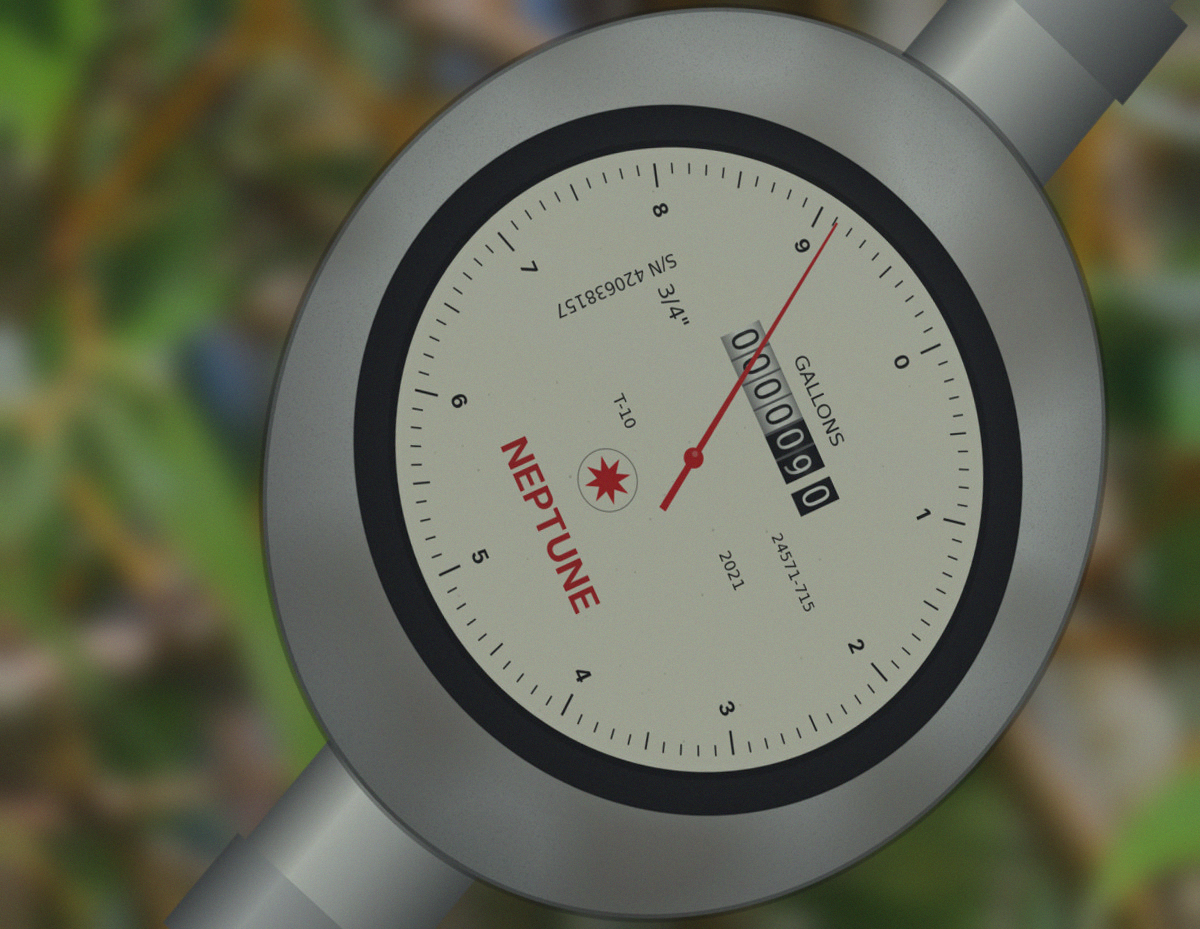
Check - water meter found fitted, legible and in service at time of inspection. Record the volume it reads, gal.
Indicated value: 89.1 gal
